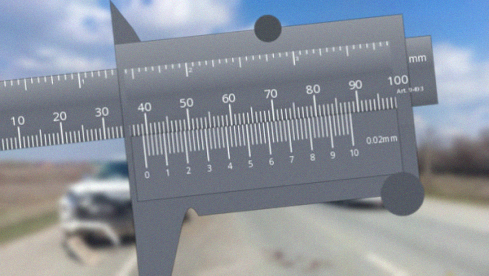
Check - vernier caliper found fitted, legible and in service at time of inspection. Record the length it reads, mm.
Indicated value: 39.0 mm
